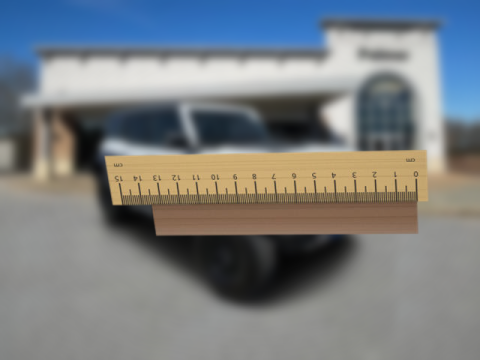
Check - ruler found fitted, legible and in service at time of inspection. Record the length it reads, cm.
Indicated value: 13.5 cm
